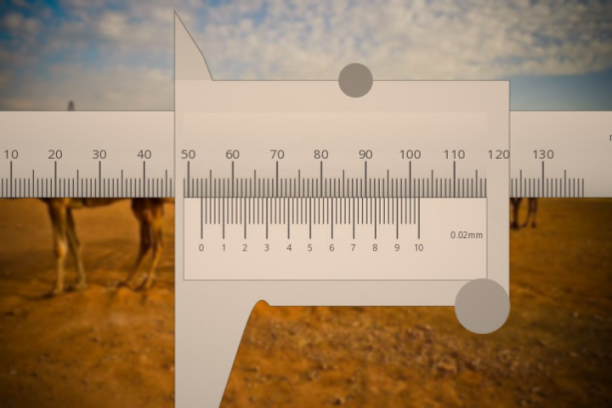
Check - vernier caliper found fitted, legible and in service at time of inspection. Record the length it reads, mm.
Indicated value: 53.0 mm
